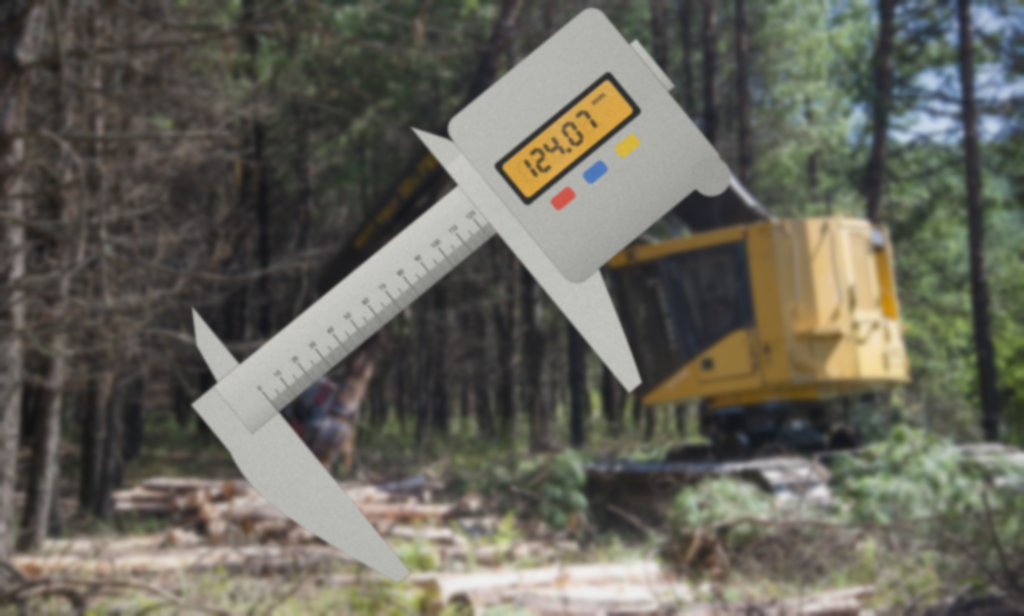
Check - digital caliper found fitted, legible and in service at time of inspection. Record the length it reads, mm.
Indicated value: 124.07 mm
